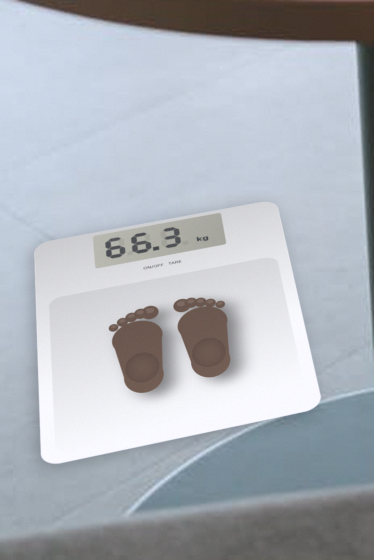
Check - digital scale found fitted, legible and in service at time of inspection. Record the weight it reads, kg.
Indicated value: 66.3 kg
